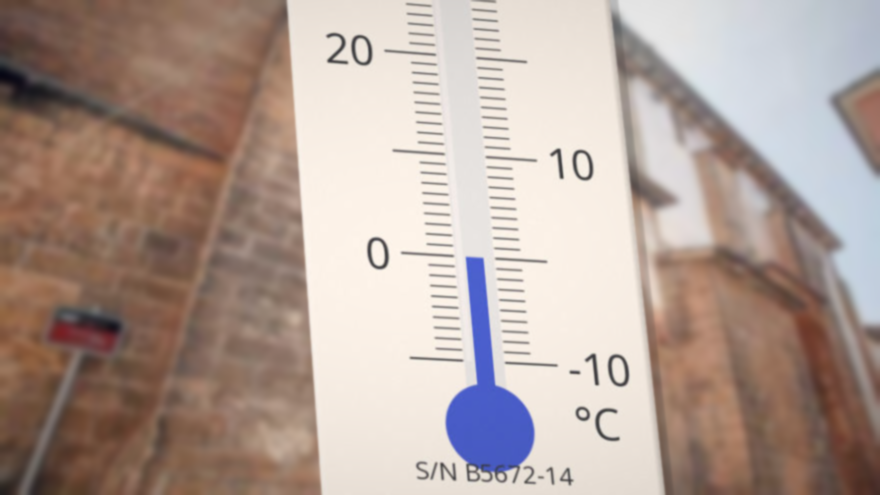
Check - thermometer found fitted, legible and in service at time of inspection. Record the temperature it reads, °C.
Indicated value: 0 °C
